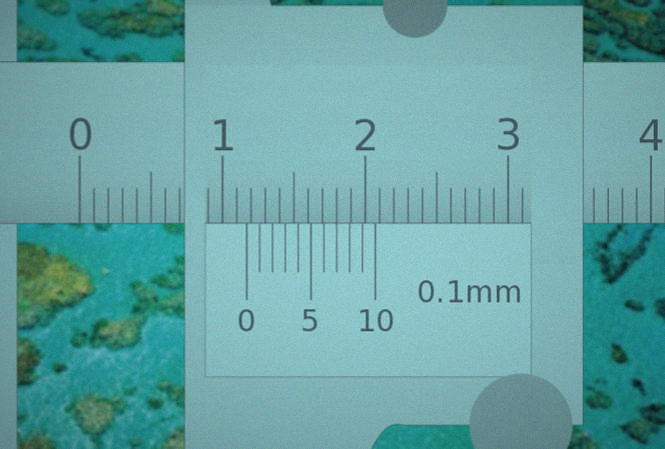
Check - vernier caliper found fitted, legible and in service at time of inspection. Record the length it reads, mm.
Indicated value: 11.7 mm
